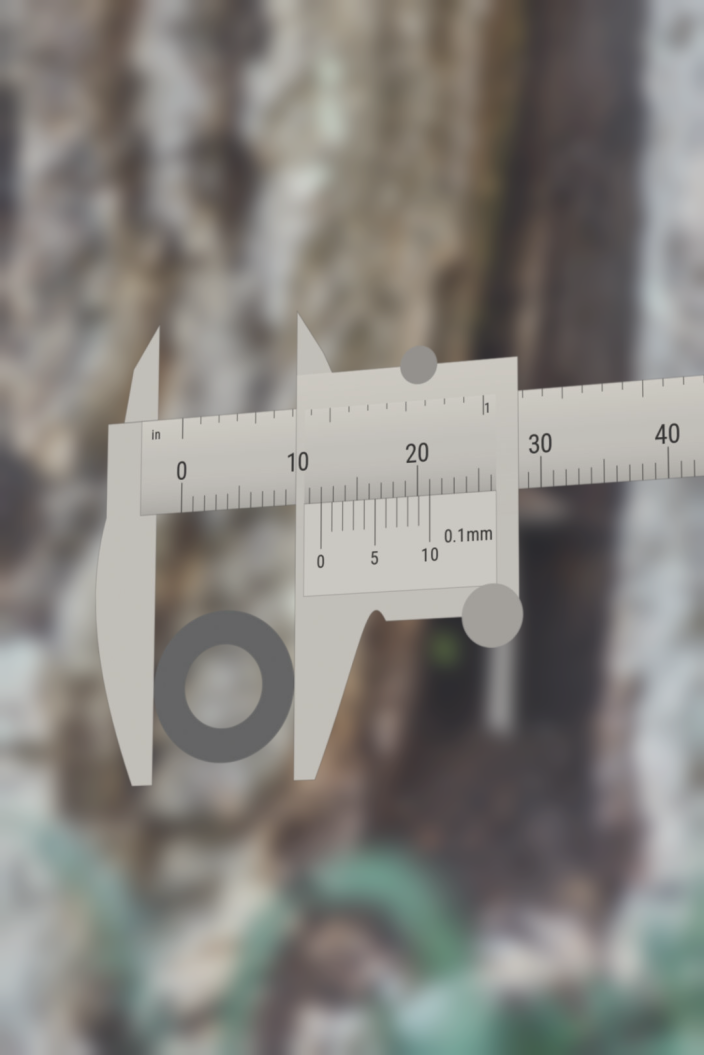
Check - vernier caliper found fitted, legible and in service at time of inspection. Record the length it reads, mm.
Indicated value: 12.0 mm
